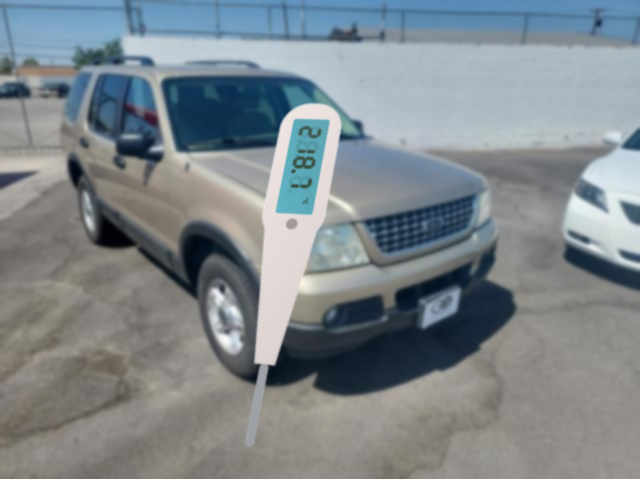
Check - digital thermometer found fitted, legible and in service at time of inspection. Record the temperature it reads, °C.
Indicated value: 218.7 °C
